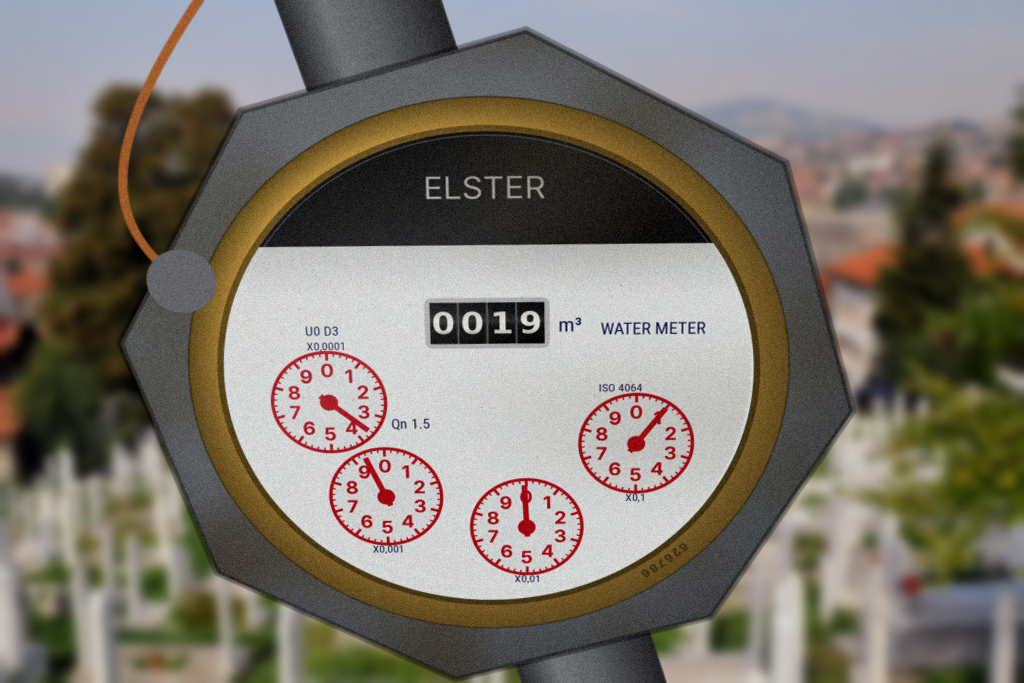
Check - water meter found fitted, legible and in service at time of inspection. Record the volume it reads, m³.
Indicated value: 19.0993 m³
